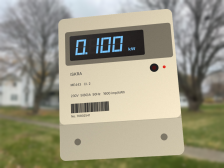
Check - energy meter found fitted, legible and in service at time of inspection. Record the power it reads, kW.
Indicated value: 0.100 kW
